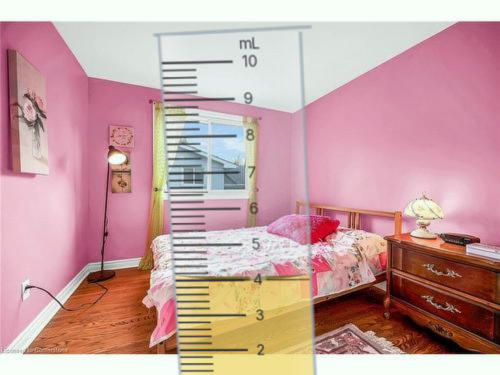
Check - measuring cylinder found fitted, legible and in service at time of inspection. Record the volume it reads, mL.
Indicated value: 4 mL
